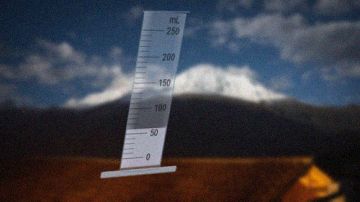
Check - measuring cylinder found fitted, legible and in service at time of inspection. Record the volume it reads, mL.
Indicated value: 60 mL
